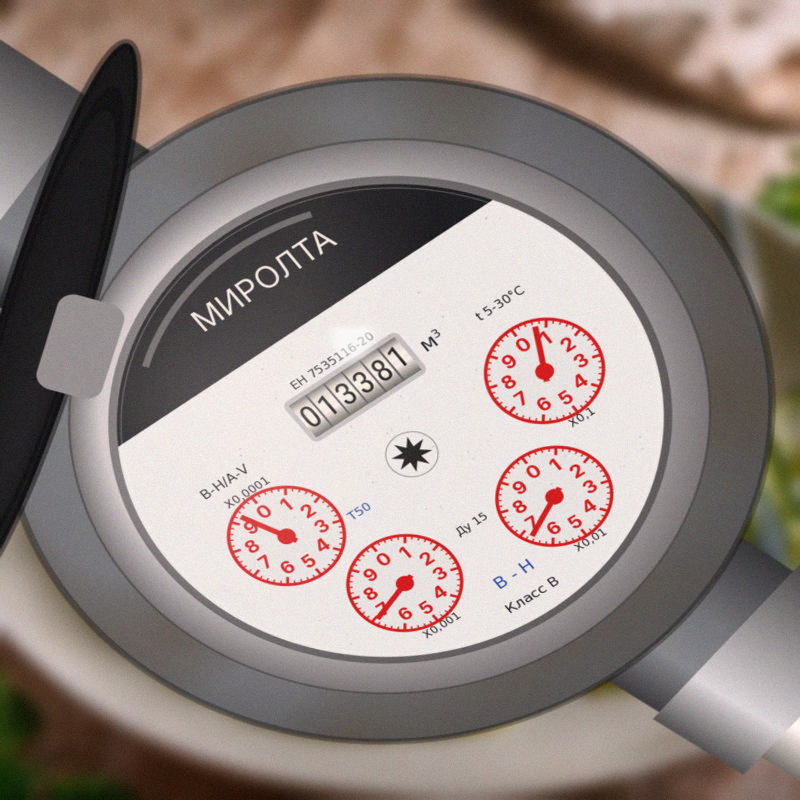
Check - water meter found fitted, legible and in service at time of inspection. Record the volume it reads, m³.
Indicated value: 13381.0669 m³
